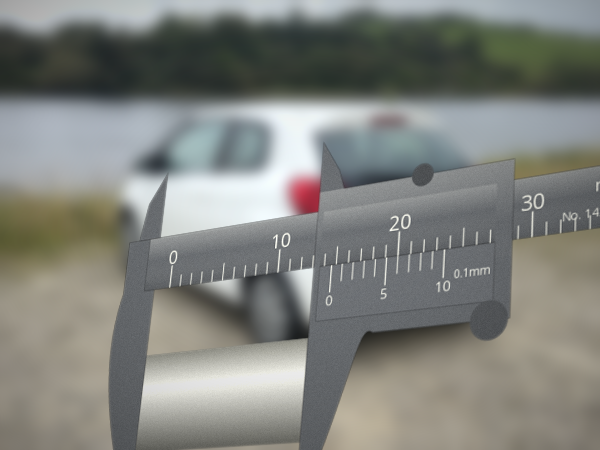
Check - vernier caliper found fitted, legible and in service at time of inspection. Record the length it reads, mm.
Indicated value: 14.6 mm
